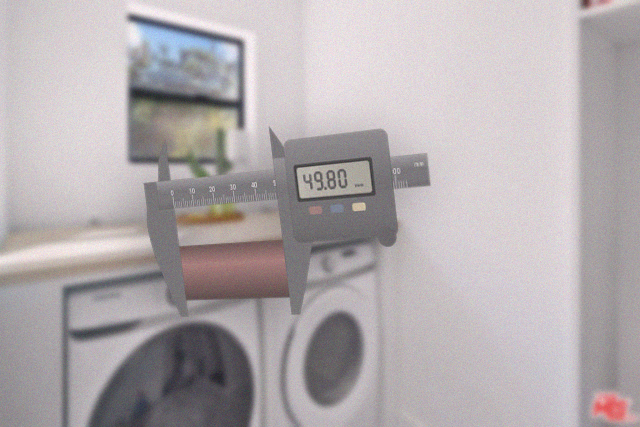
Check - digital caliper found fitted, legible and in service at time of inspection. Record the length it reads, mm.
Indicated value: 49.80 mm
